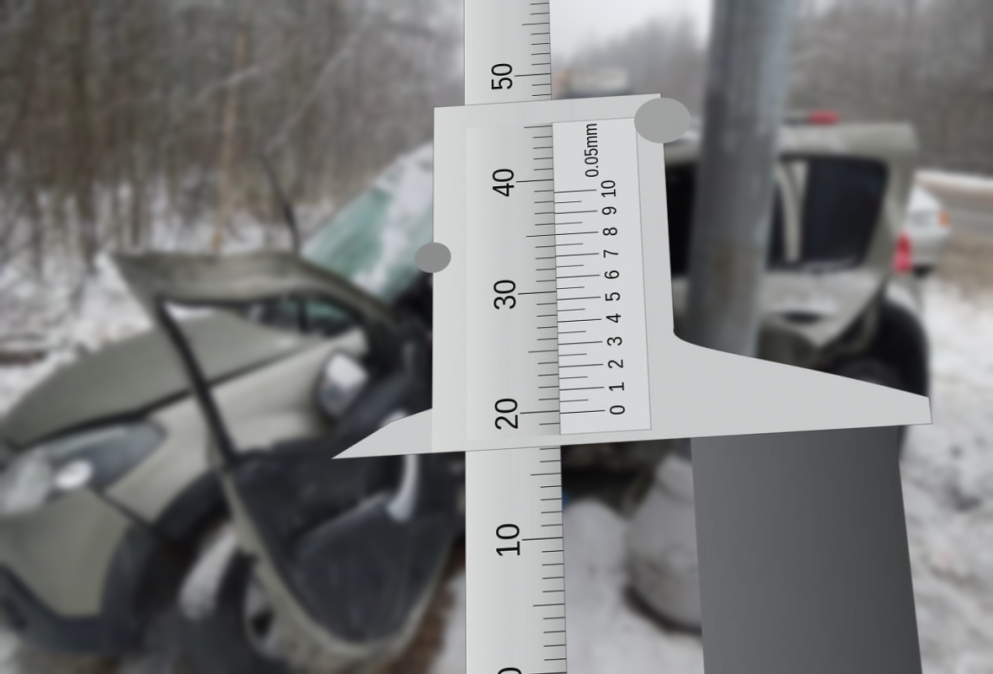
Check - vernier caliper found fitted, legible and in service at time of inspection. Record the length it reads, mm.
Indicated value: 19.8 mm
